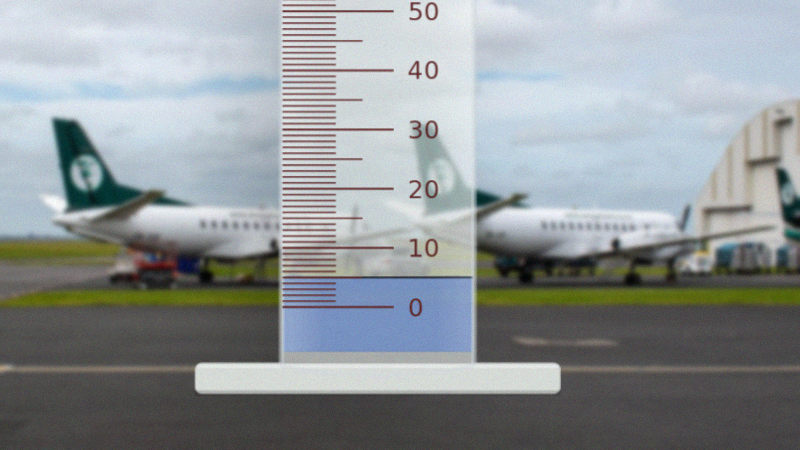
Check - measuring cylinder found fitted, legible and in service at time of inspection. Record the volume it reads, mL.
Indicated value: 5 mL
